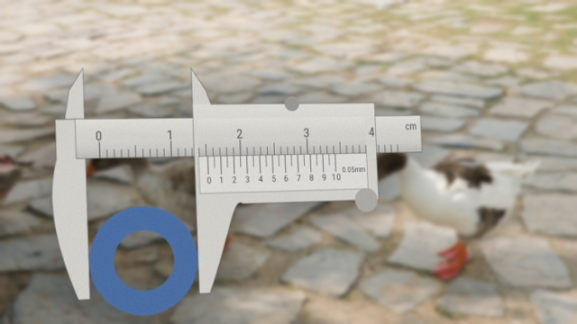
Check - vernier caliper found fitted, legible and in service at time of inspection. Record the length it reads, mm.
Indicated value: 15.2 mm
